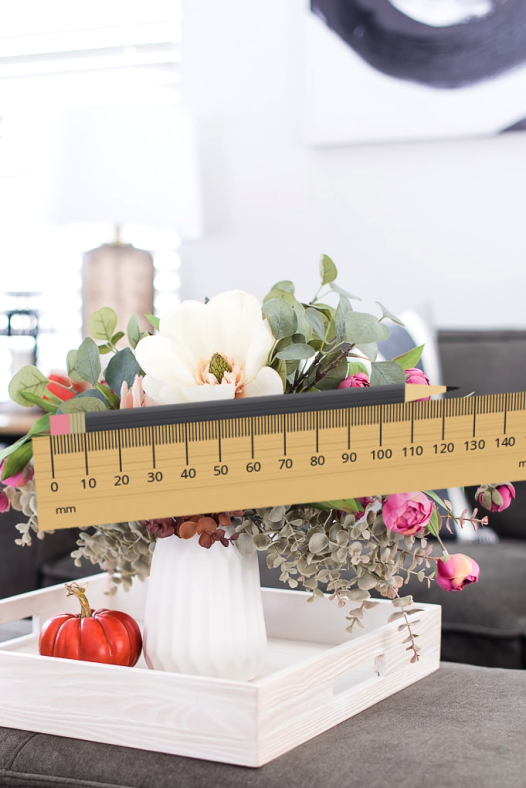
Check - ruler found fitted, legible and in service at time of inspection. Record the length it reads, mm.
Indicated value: 125 mm
